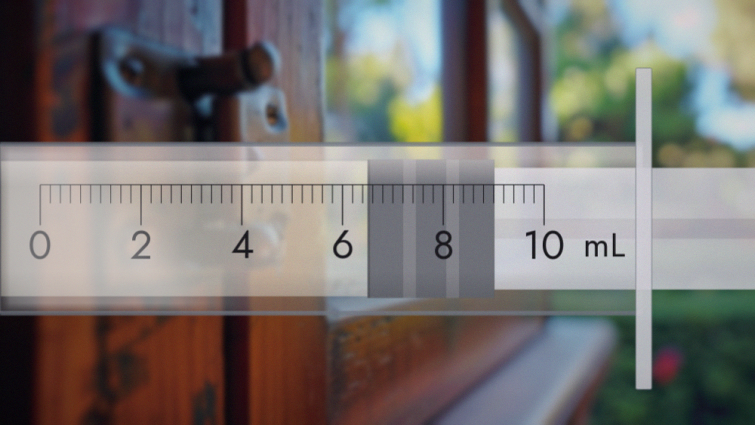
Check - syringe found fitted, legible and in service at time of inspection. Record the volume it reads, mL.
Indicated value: 6.5 mL
